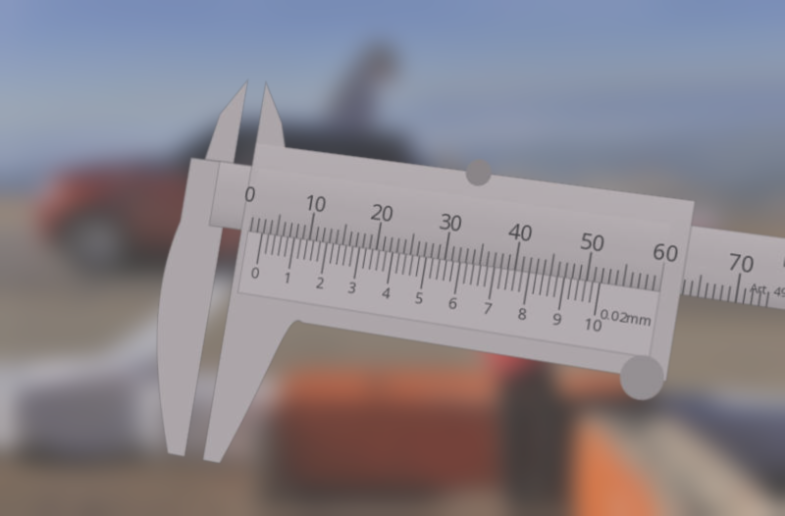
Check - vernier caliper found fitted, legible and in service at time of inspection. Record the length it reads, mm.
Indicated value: 2.8 mm
